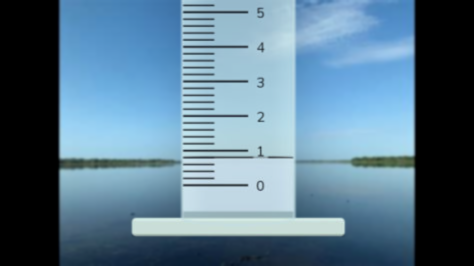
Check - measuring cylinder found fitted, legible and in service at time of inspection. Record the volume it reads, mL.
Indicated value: 0.8 mL
